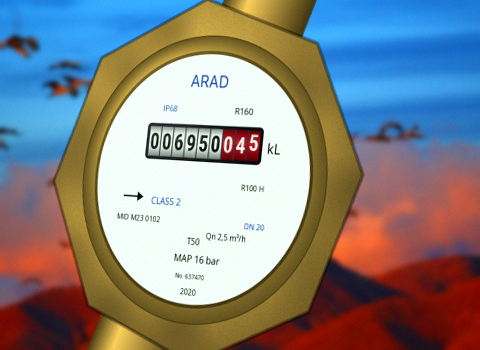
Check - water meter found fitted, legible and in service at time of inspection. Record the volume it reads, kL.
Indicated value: 6950.045 kL
